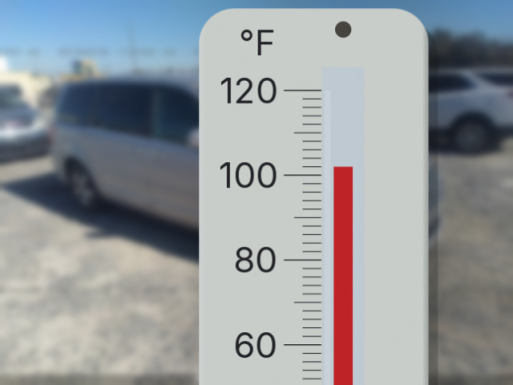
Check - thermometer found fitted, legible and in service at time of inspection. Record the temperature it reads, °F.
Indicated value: 102 °F
